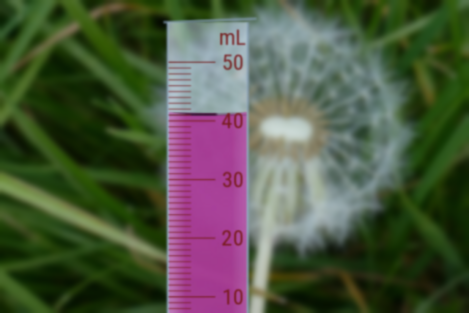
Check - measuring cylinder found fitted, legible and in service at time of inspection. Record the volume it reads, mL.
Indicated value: 41 mL
